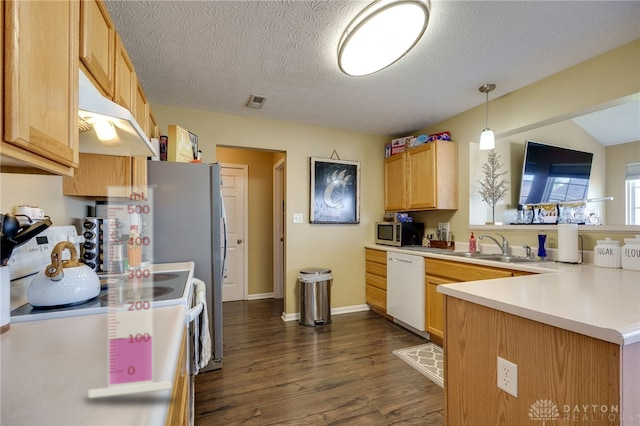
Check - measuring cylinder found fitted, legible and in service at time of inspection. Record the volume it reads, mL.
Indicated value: 100 mL
